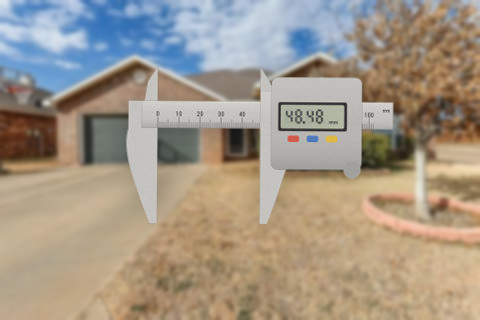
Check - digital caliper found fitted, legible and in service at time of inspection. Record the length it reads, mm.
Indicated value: 48.48 mm
